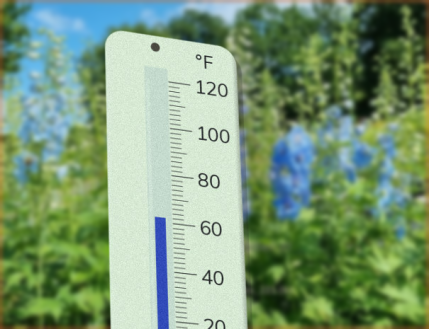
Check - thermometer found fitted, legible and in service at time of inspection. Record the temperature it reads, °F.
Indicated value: 62 °F
